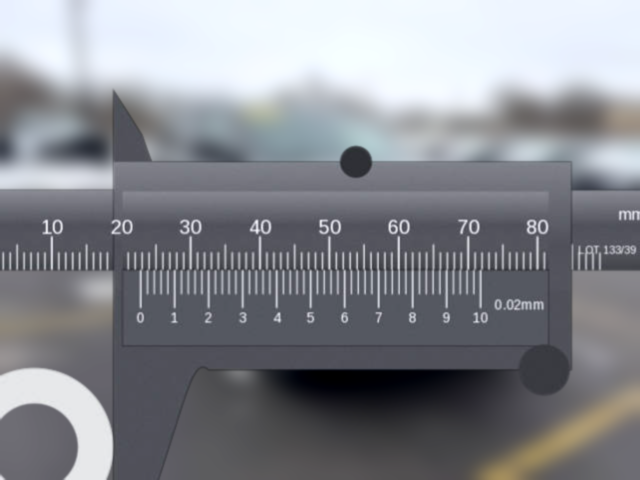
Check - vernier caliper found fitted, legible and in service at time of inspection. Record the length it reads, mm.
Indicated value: 22.8 mm
